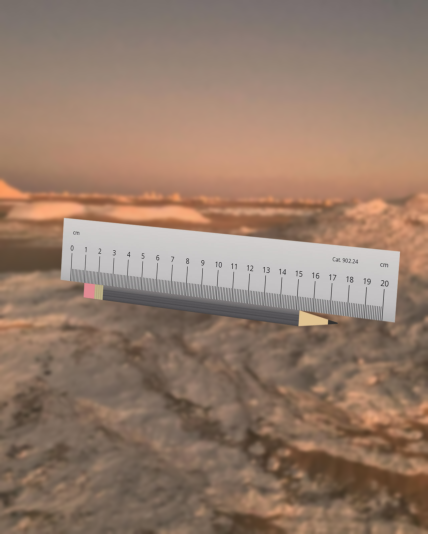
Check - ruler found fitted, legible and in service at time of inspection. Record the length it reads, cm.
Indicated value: 16.5 cm
